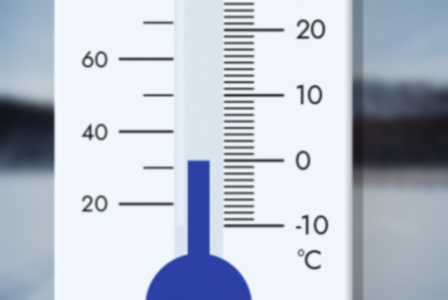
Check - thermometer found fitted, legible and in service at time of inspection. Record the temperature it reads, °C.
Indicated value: 0 °C
